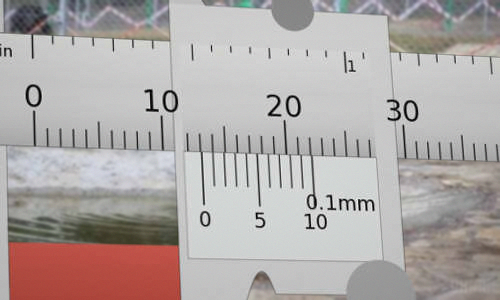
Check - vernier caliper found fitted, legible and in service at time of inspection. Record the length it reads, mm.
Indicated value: 13.1 mm
